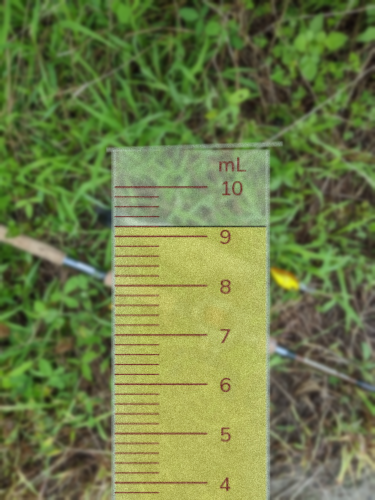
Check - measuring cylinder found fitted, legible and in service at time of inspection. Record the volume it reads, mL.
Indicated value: 9.2 mL
